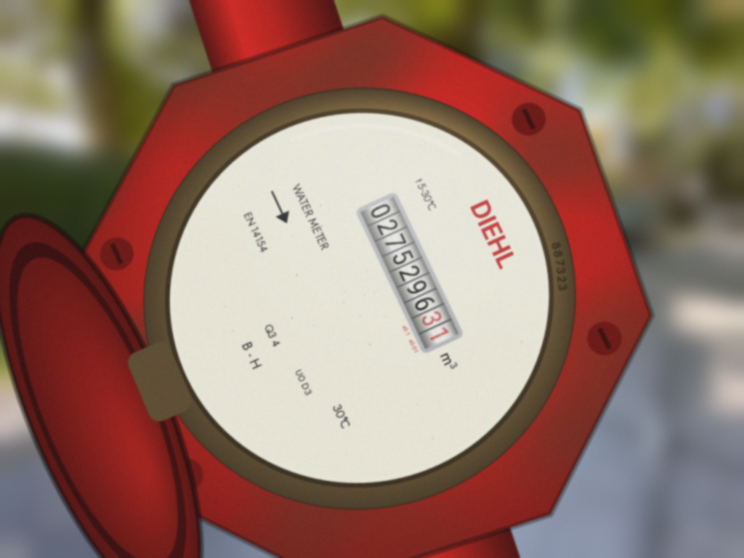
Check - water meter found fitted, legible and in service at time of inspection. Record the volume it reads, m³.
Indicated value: 275296.31 m³
